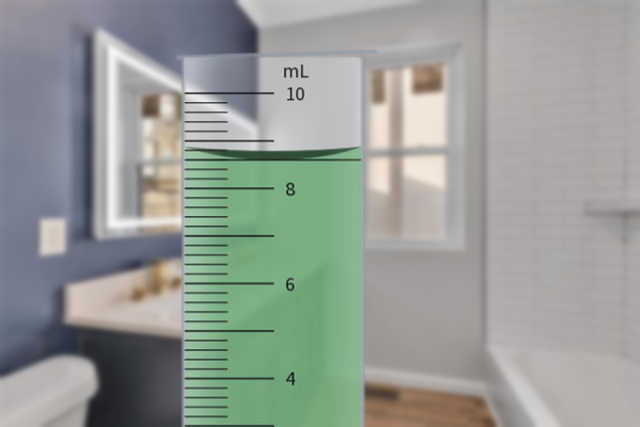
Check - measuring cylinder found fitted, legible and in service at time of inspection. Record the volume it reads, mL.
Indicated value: 8.6 mL
